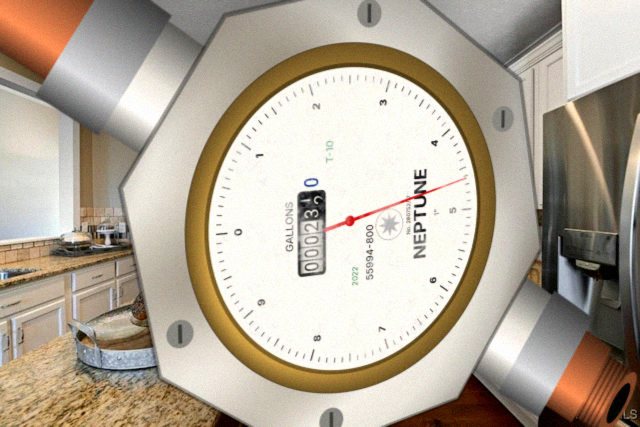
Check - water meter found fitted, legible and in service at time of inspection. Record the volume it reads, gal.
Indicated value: 2314.6 gal
